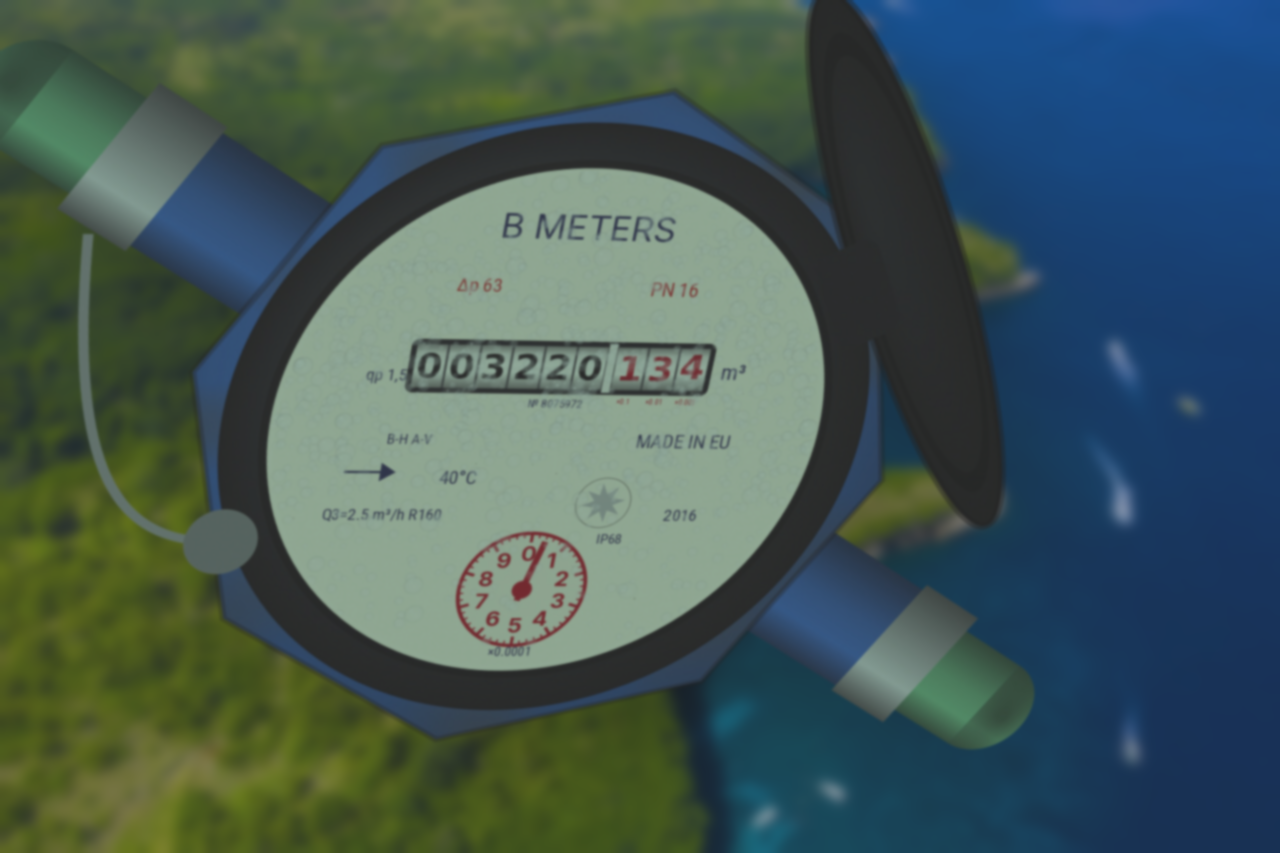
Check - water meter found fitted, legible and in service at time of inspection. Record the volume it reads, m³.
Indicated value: 3220.1340 m³
